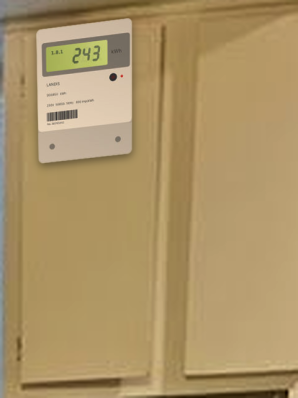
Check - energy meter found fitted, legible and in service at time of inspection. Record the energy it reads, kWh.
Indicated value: 243 kWh
